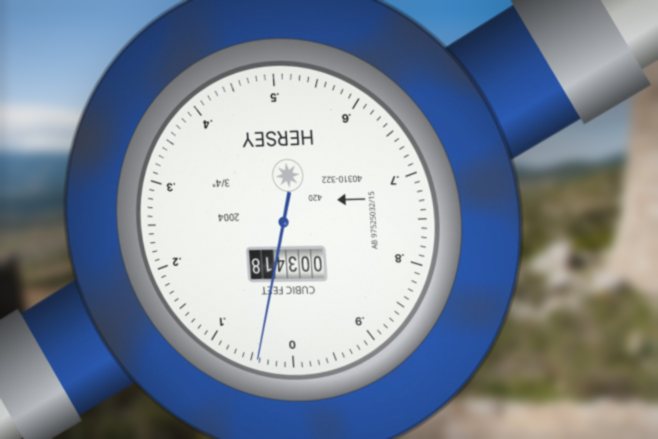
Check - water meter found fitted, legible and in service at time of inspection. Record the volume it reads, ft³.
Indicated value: 3418.04 ft³
